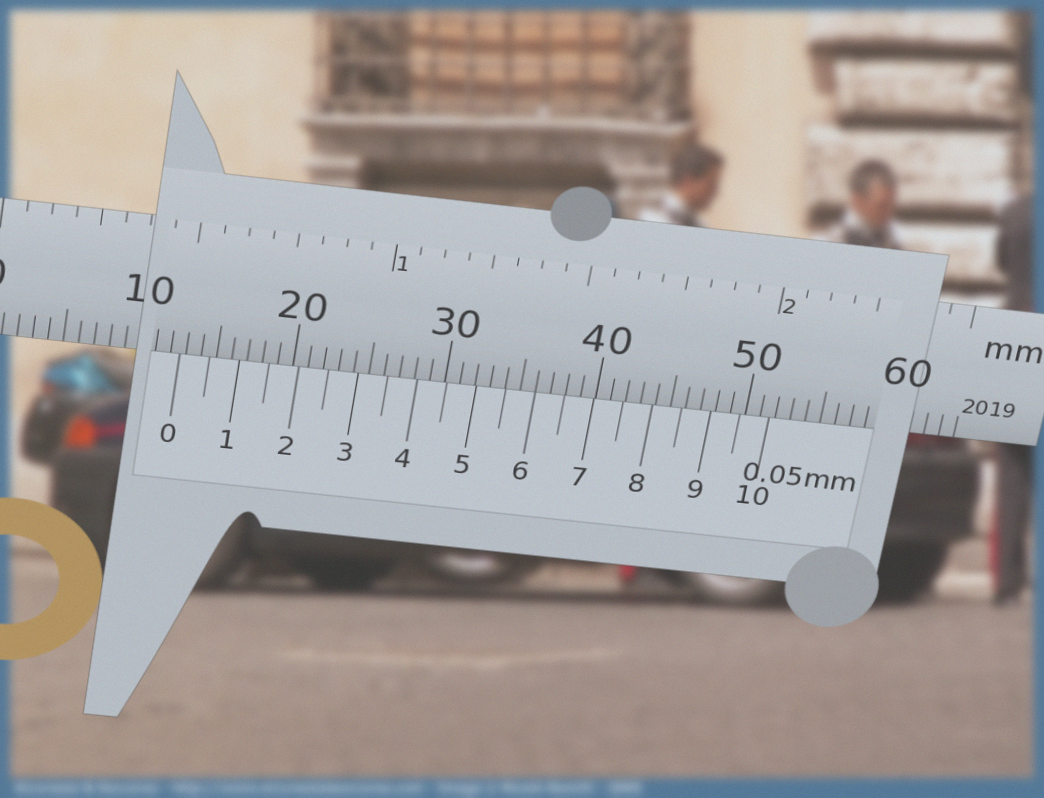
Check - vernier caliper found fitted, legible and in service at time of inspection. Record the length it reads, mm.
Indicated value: 12.6 mm
